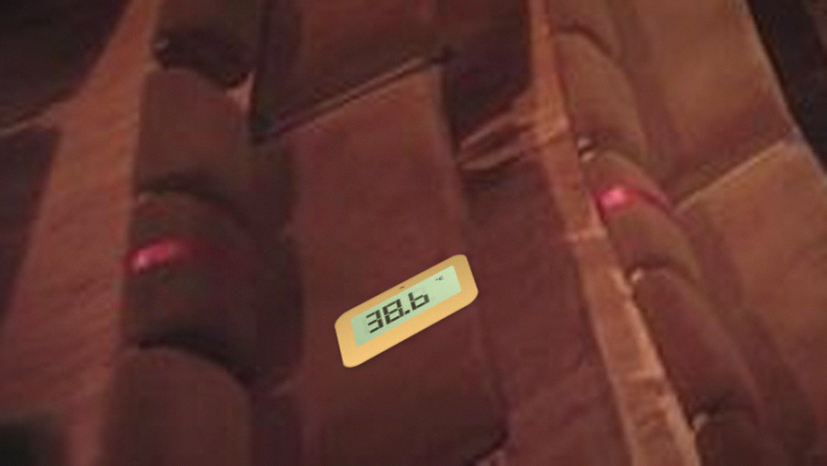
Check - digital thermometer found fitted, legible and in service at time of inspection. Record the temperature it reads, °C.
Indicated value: 38.6 °C
